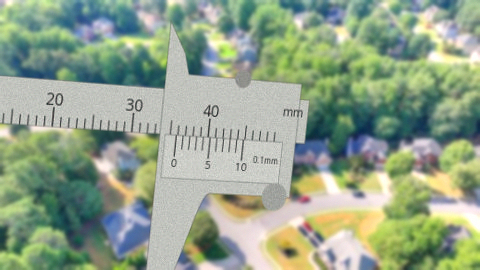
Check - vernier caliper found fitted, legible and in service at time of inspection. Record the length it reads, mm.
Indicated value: 35.8 mm
